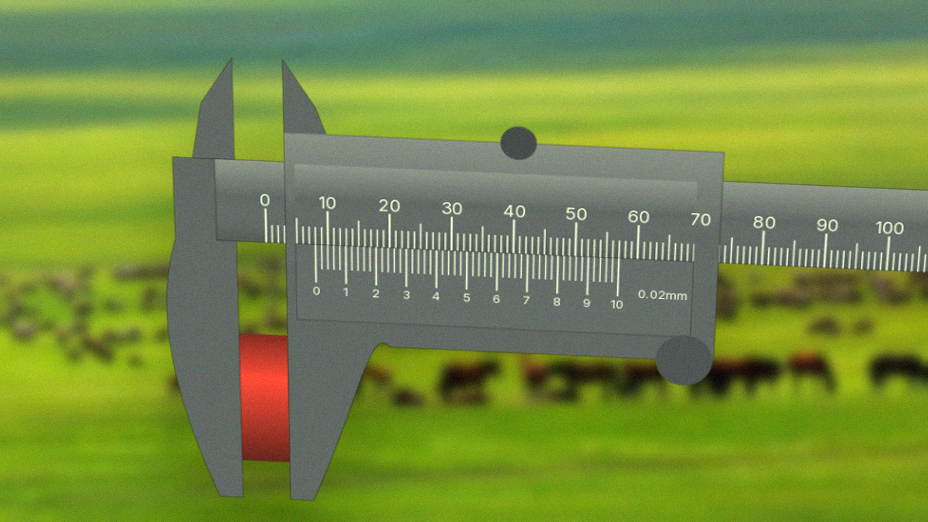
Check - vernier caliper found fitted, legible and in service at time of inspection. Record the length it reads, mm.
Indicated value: 8.0 mm
